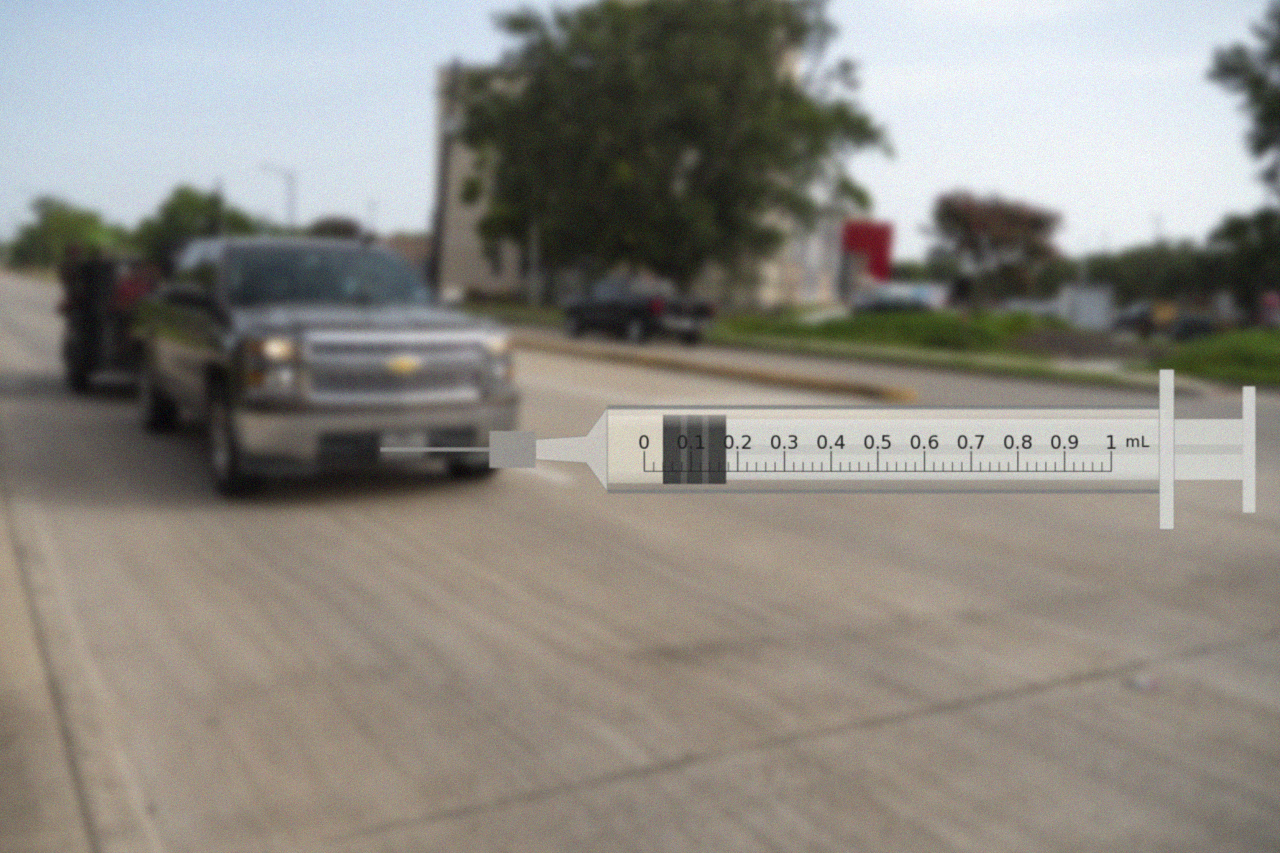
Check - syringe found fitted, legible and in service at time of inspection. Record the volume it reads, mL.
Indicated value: 0.04 mL
